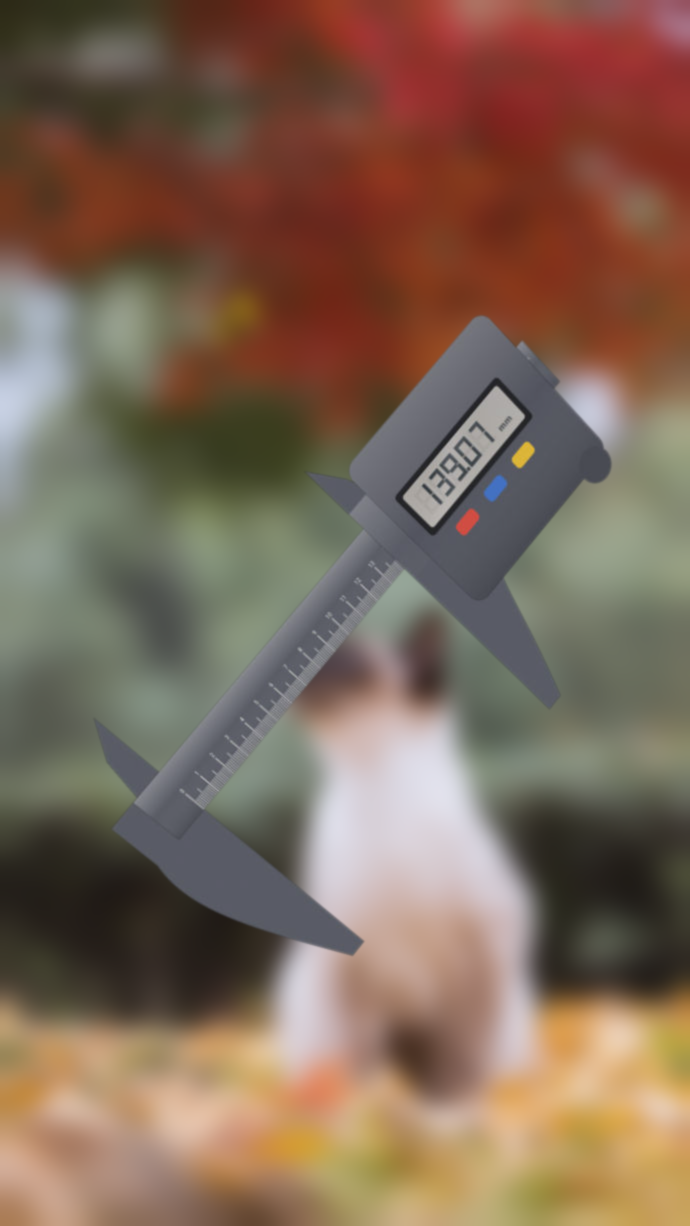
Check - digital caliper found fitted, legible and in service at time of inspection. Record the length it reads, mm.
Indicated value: 139.07 mm
